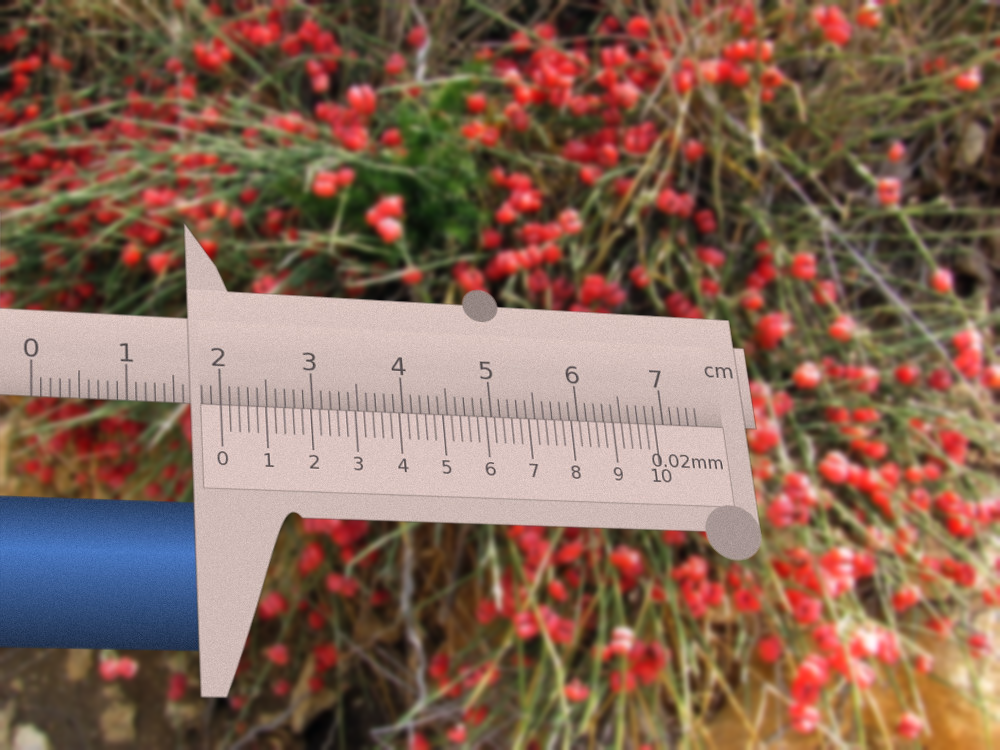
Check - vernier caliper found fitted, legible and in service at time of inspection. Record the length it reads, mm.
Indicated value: 20.0 mm
